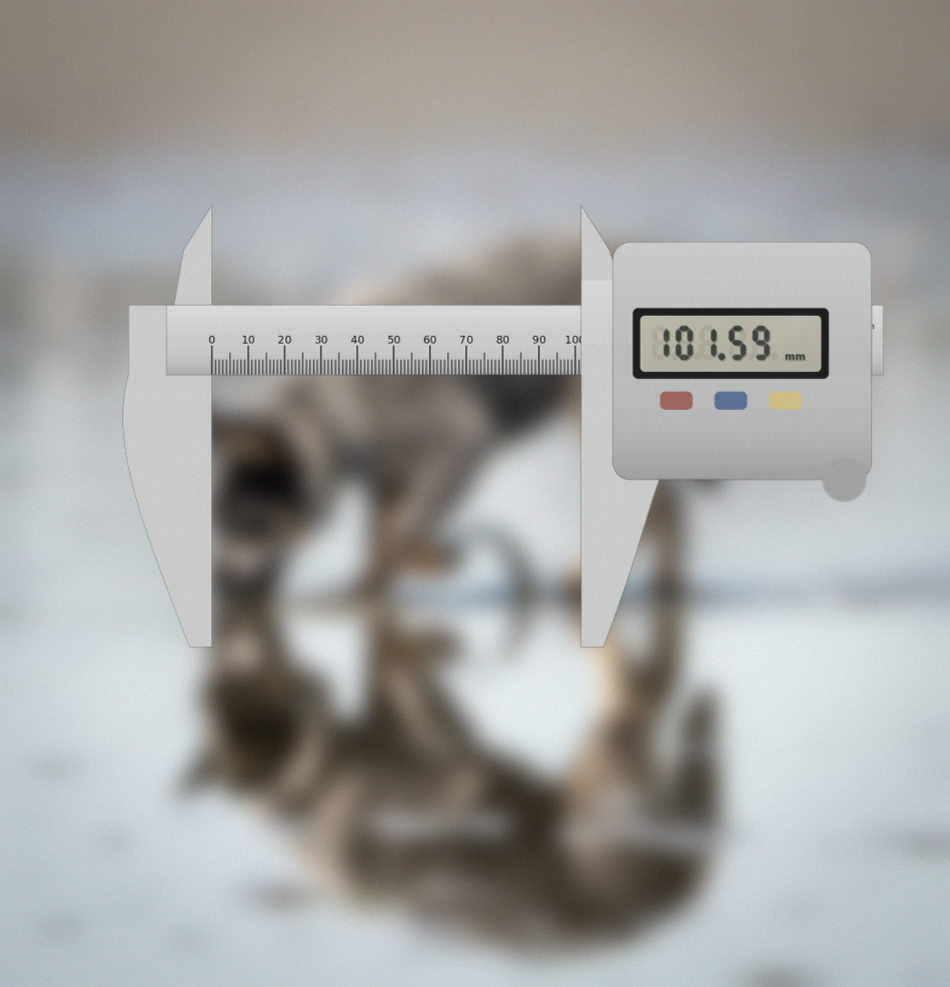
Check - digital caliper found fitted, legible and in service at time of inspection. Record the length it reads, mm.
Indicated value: 101.59 mm
